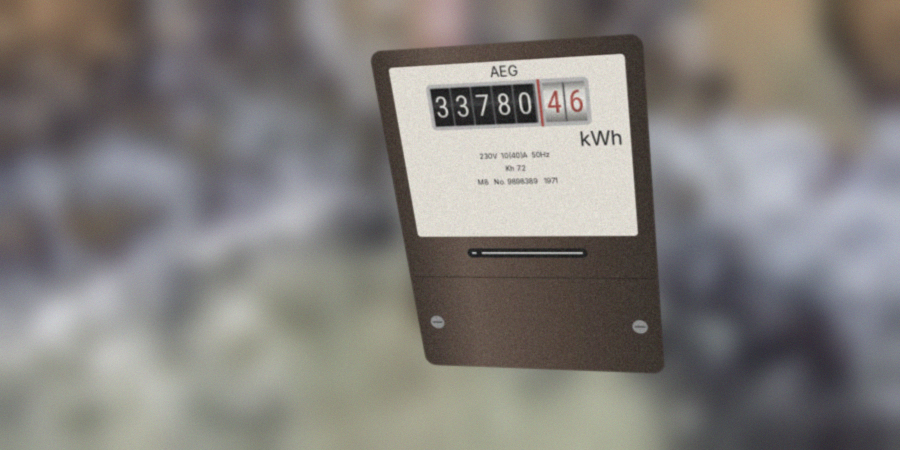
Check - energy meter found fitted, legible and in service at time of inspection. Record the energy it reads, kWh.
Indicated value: 33780.46 kWh
